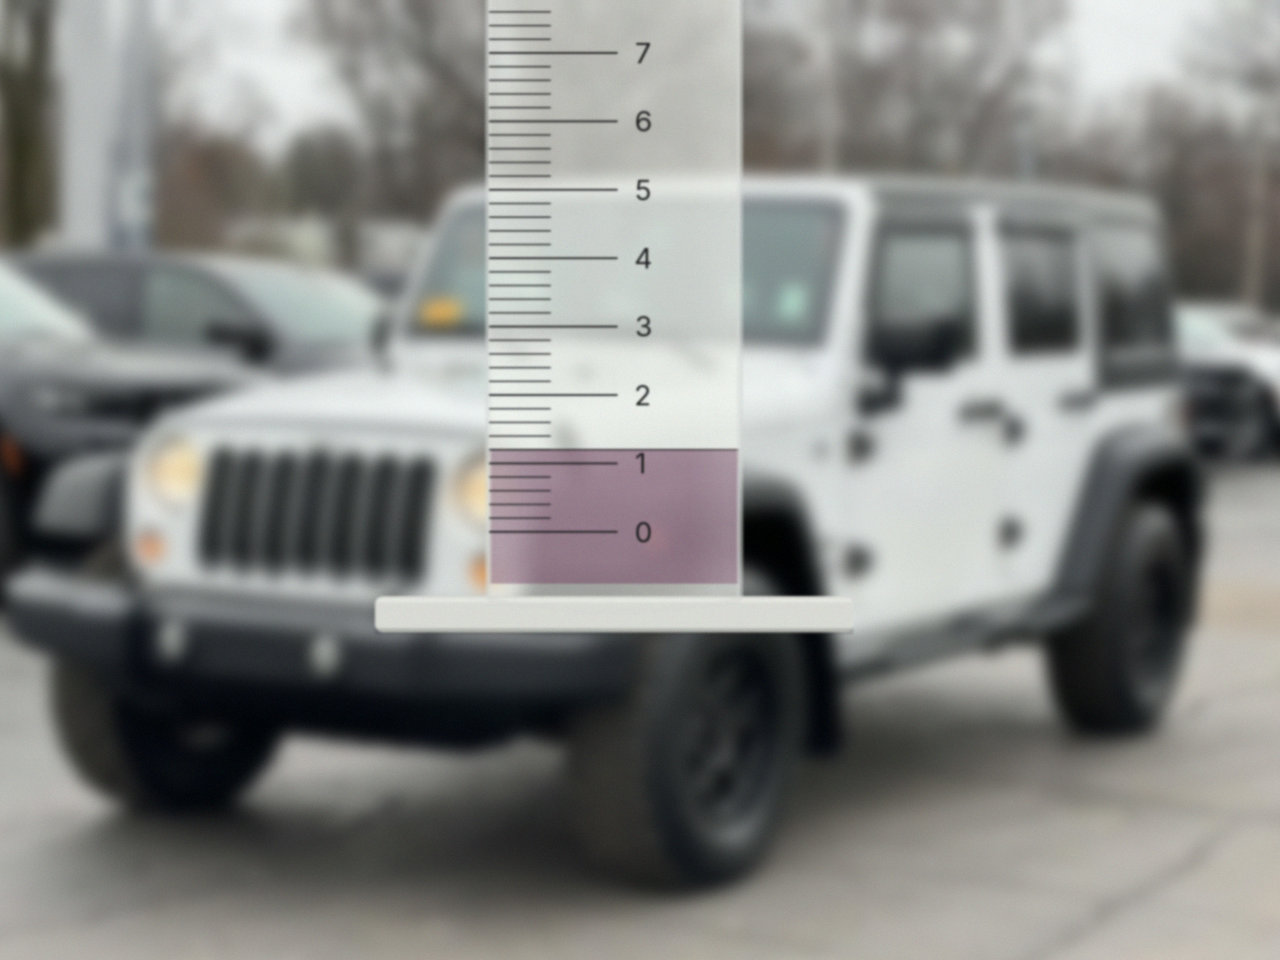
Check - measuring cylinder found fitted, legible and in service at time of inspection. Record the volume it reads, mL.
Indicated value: 1.2 mL
